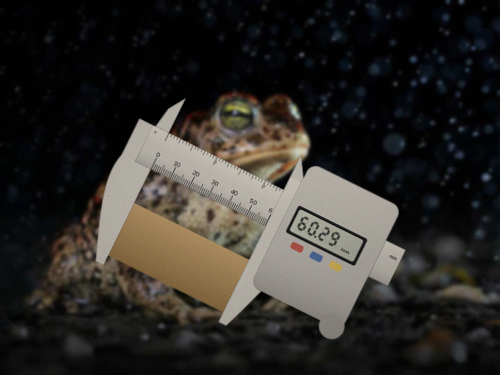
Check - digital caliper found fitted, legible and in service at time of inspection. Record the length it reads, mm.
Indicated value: 60.29 mm
